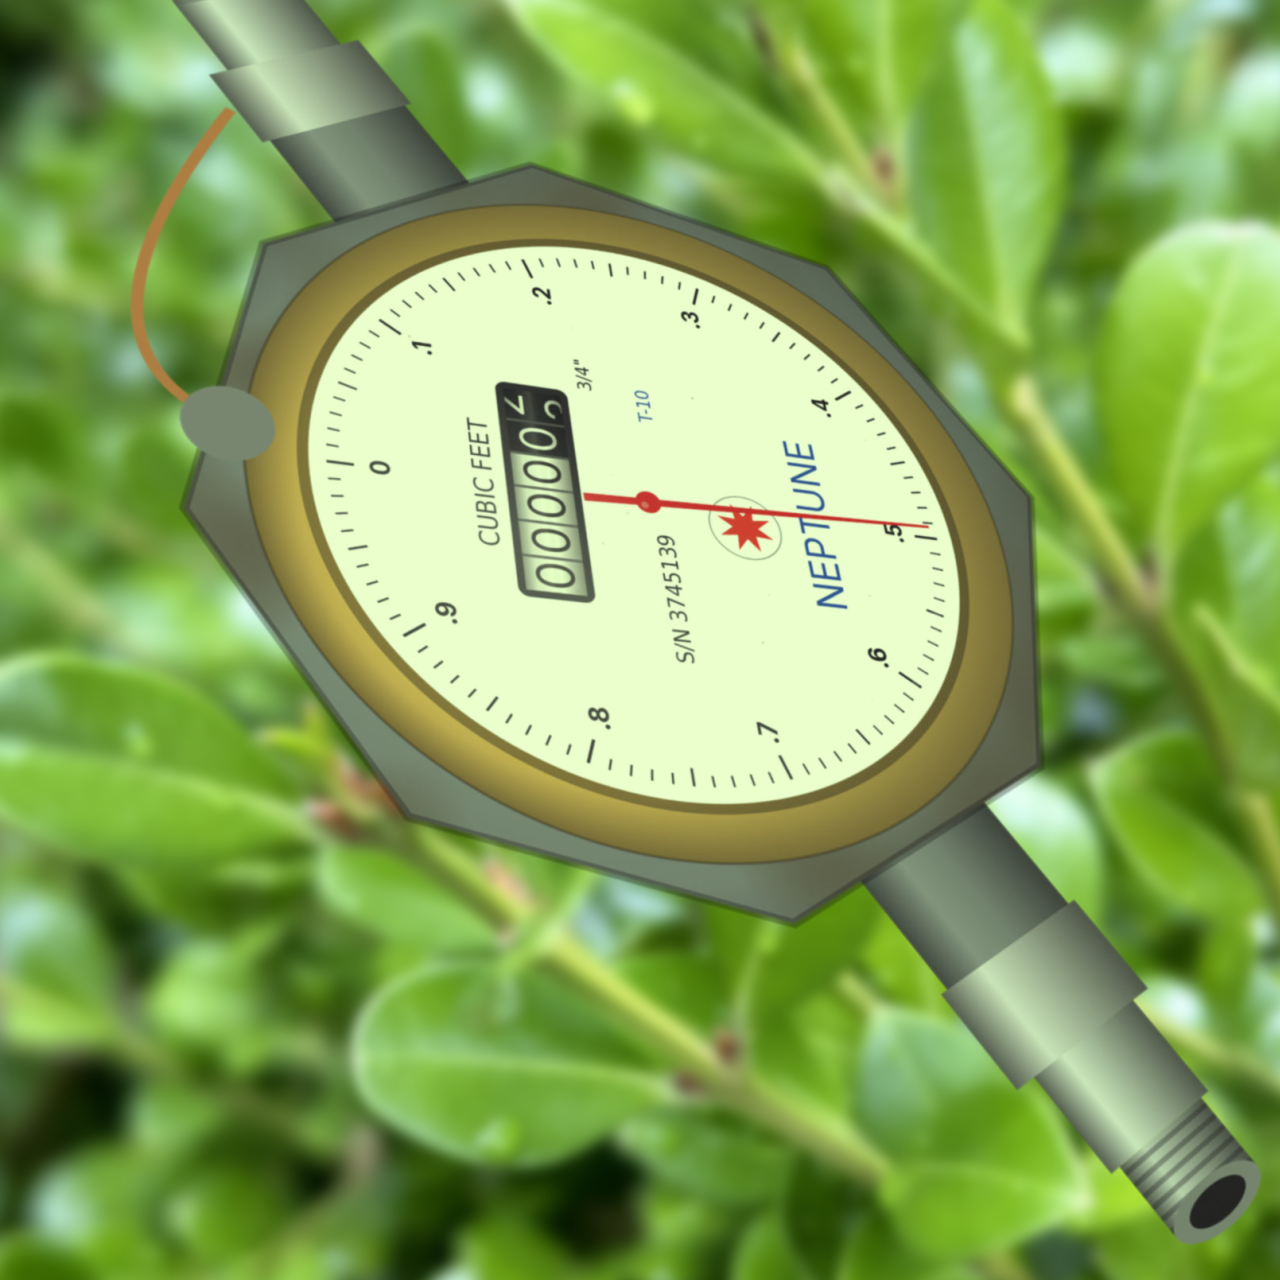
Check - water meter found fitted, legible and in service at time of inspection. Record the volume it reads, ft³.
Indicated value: 2.49 ft³
